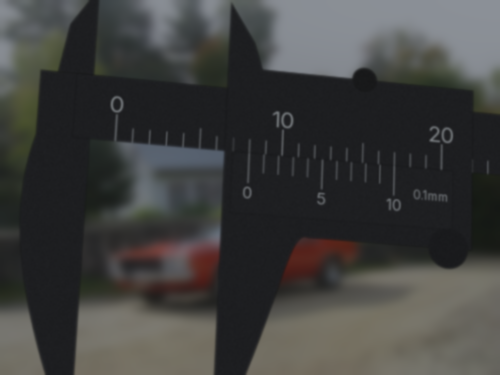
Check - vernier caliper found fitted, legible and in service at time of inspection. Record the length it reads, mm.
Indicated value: 8.0 mm
